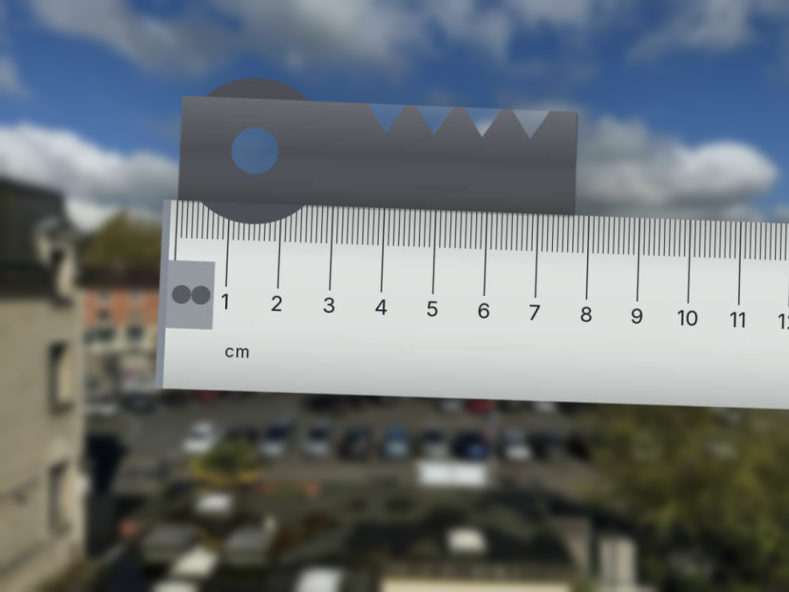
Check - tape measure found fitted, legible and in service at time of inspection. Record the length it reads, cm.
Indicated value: 7.7 cm
